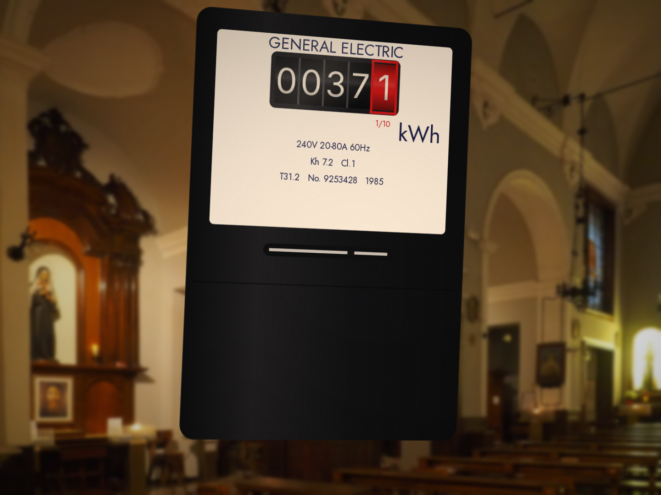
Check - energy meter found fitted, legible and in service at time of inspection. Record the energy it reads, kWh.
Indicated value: 37.1 kWh
